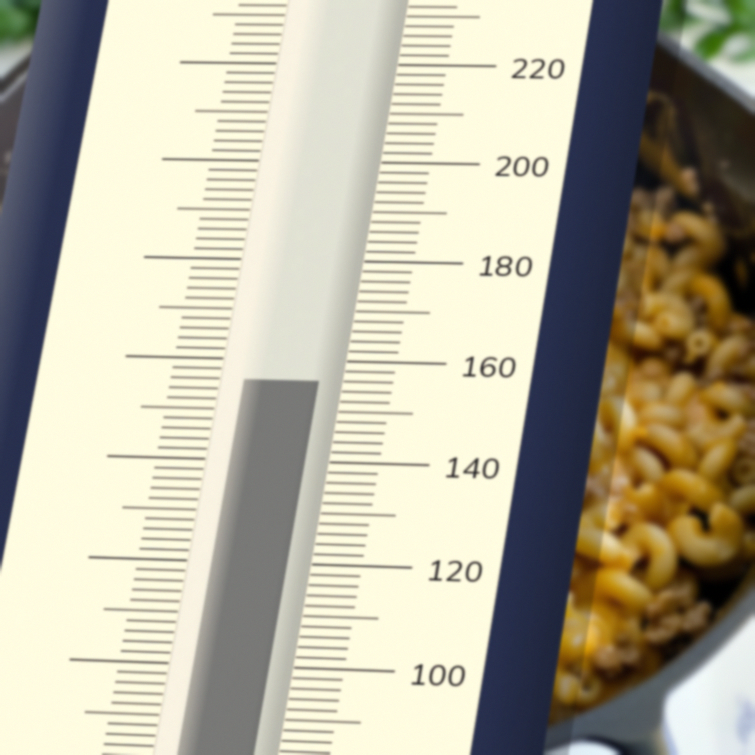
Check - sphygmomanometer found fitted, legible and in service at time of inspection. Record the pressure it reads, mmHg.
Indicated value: 156 mmHg
